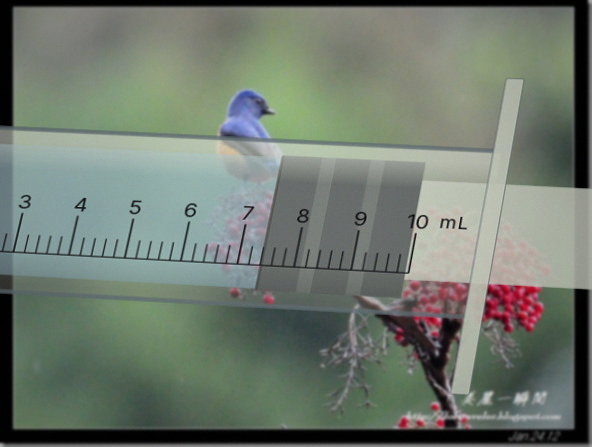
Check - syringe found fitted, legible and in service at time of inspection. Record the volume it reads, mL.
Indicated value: 7.4 mL
